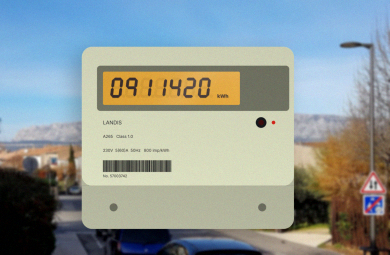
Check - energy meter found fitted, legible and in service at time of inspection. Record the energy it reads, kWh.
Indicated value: 911420 kWh
